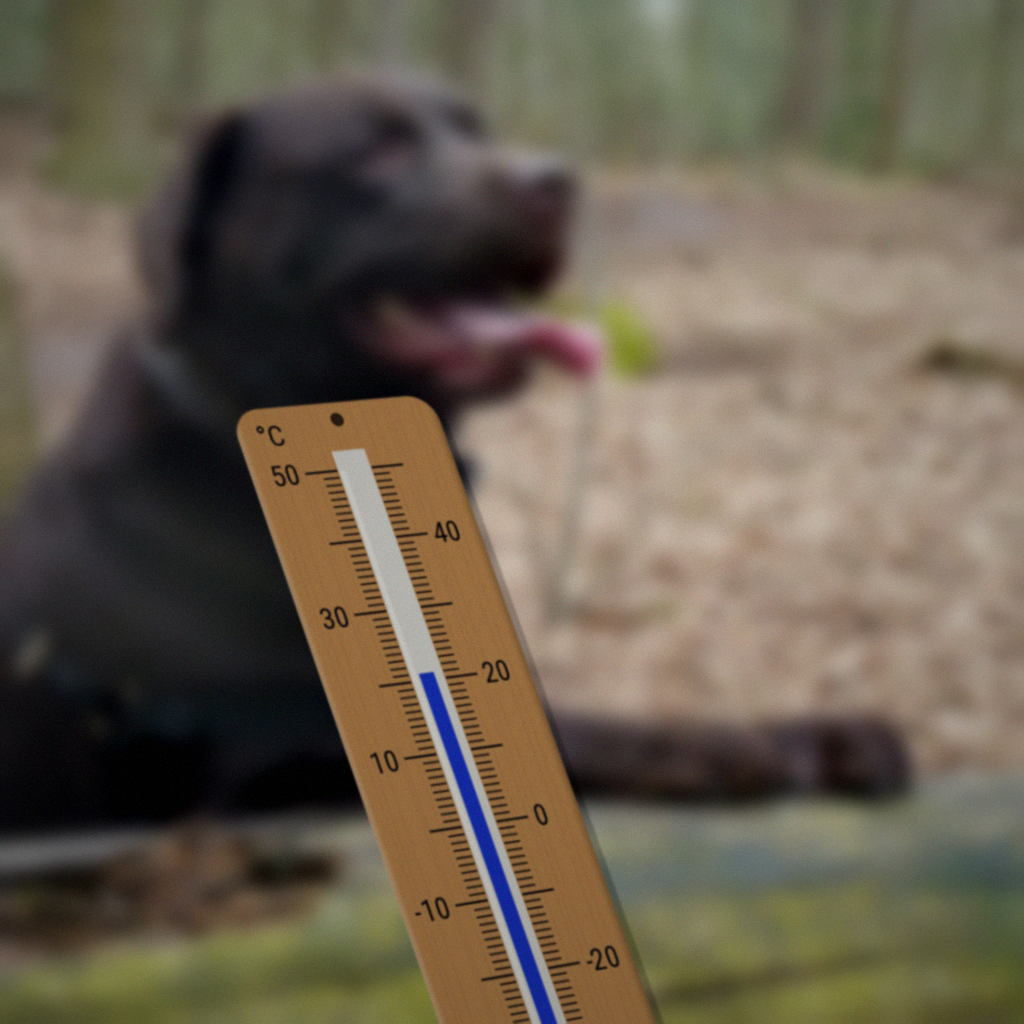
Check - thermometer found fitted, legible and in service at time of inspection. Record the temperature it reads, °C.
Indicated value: 21 °C
